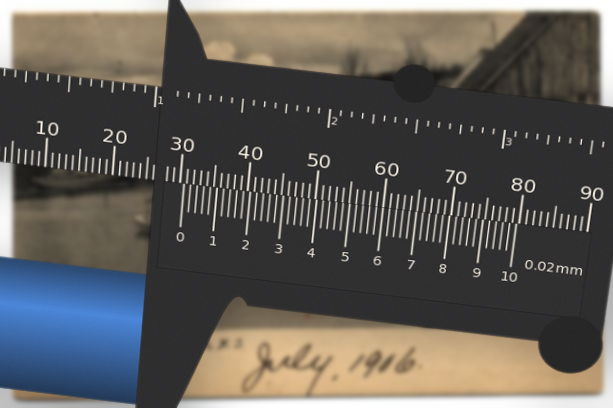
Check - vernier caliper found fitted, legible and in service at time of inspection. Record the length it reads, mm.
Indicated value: 30.6 mm
